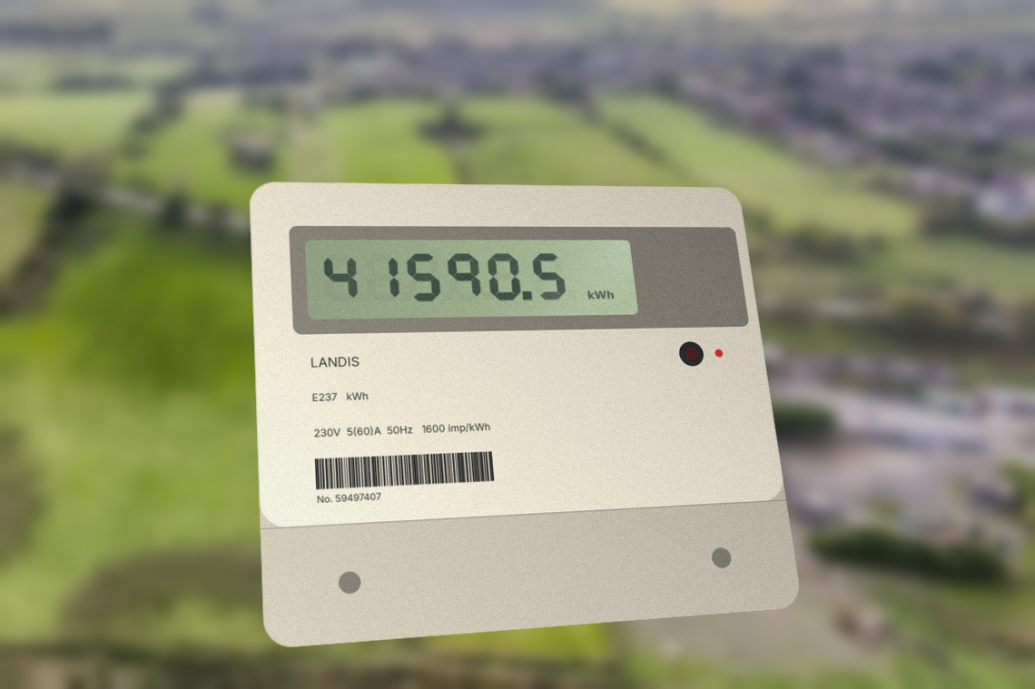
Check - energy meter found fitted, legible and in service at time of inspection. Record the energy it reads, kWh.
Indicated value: 41590.5 kWh
